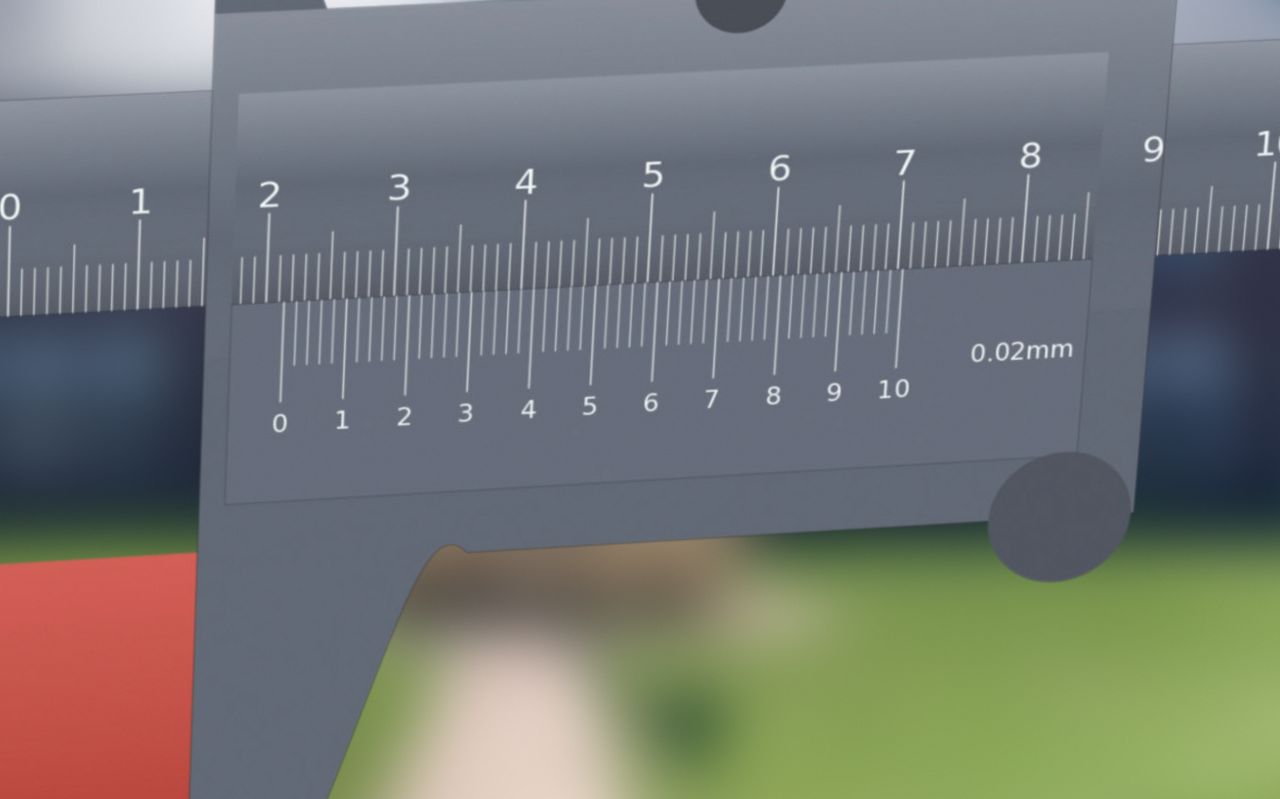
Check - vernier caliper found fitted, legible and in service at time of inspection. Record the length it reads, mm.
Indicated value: 21.4 mm
